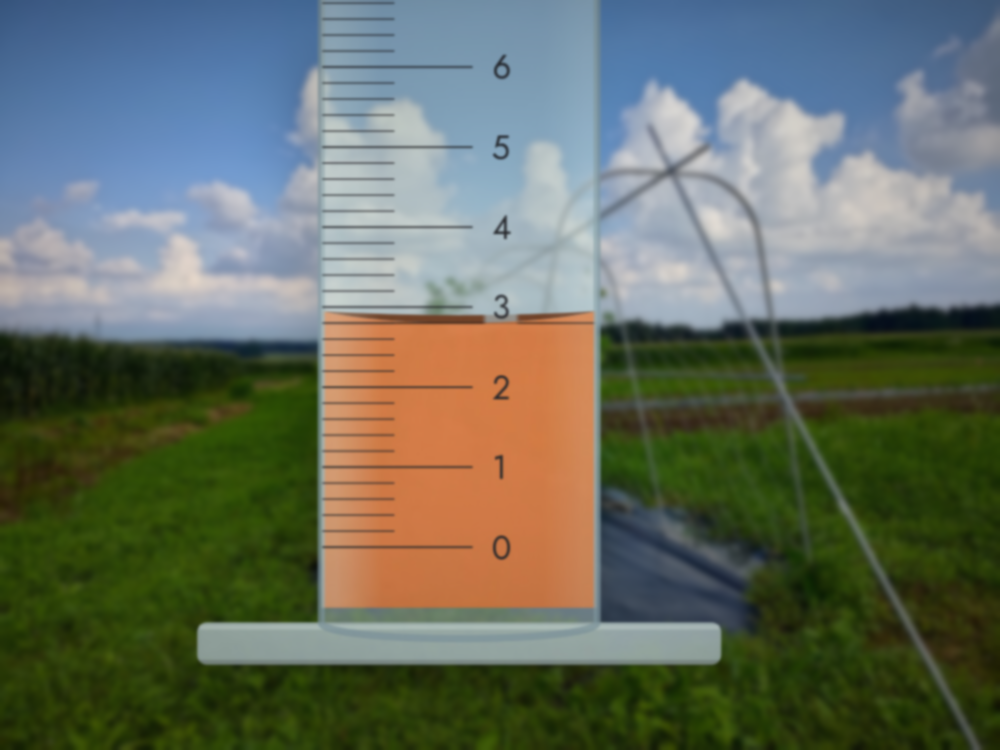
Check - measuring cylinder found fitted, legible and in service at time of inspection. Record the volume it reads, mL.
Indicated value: 2.8 mL
